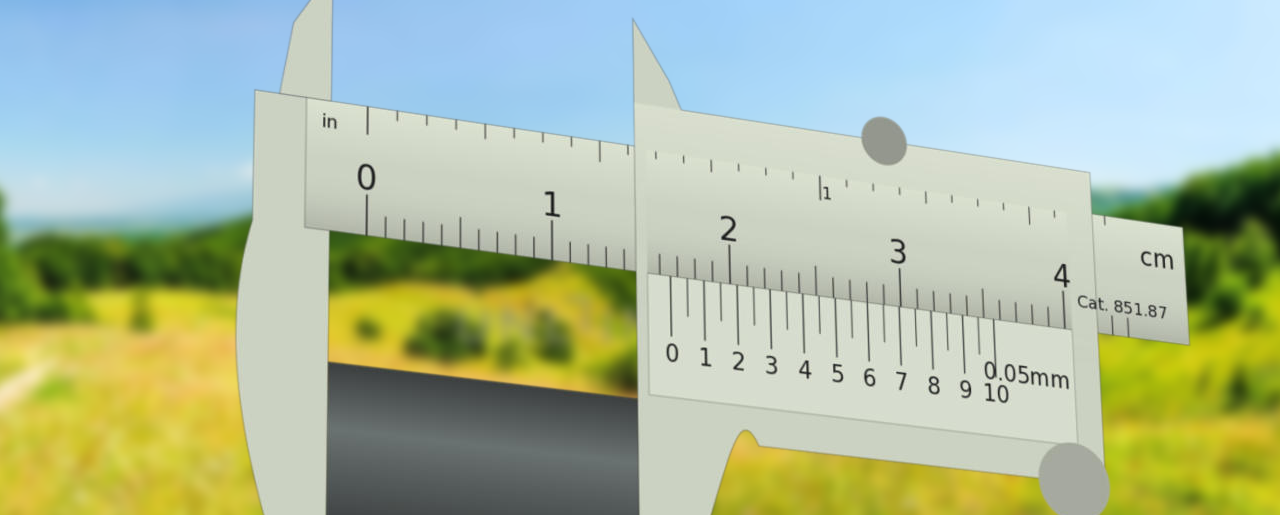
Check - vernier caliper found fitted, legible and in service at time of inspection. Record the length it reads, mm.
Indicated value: 16.6 mm
